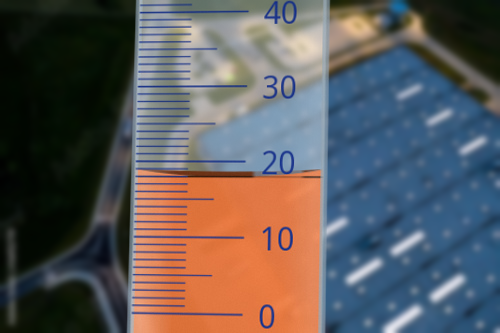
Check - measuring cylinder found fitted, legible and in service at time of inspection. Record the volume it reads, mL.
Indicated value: 18 mL
